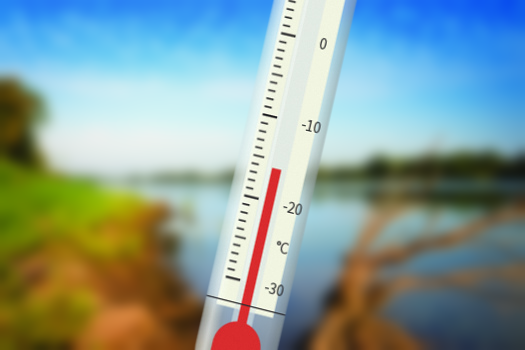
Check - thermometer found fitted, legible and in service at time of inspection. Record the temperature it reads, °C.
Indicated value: -16 °C
